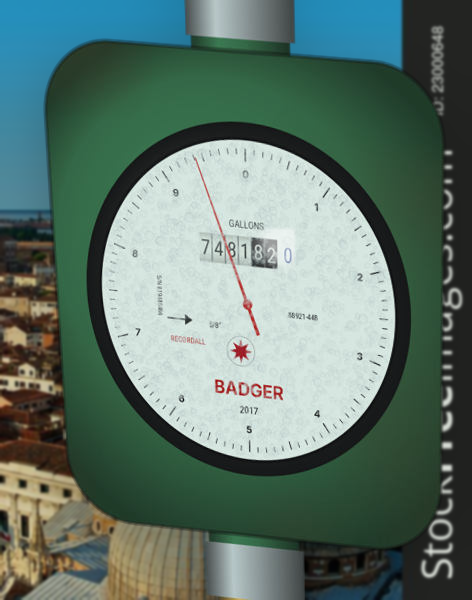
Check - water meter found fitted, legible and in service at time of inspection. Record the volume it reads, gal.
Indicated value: 7481819.4 gal
